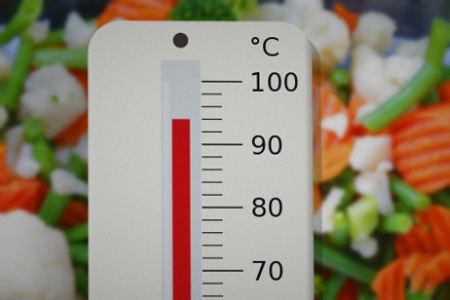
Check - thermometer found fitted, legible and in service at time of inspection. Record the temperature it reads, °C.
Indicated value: 94 °C
